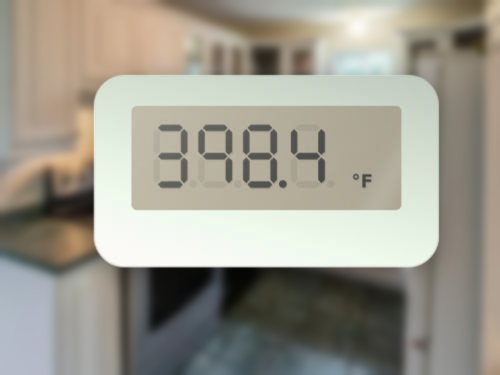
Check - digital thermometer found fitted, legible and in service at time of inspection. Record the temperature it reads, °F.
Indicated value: 398.4 °F
